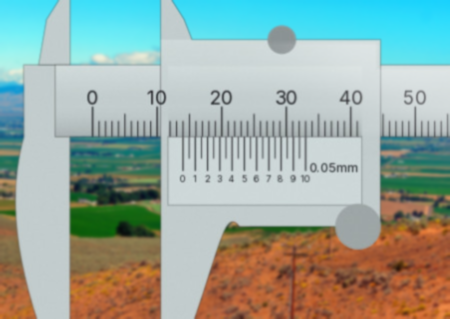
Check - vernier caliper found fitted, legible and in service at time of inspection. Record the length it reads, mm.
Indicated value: 14.0 mm
